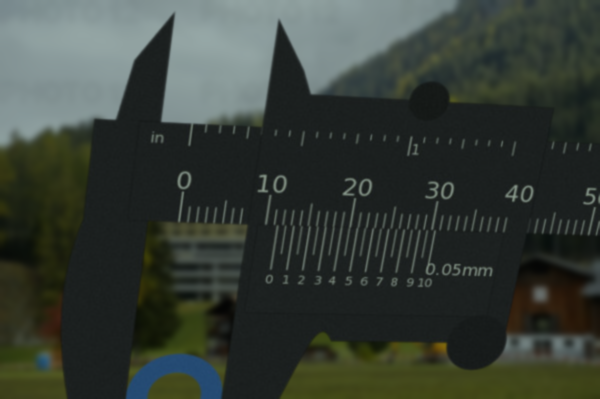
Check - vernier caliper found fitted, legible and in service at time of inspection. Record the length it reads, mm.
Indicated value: 11.4 mm
